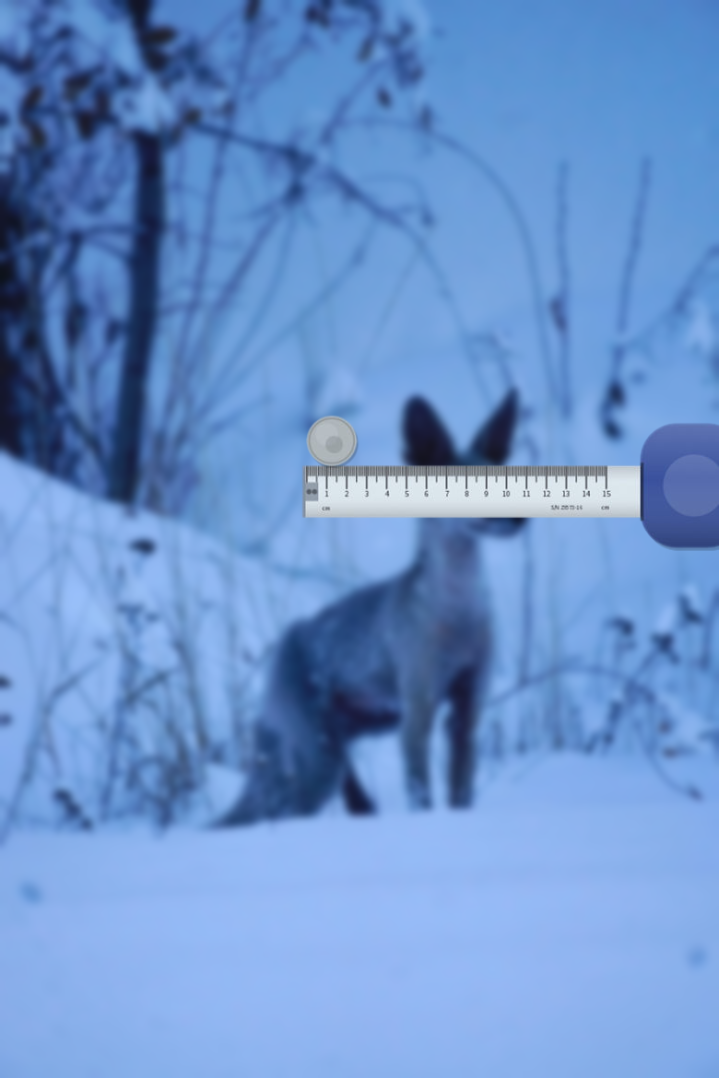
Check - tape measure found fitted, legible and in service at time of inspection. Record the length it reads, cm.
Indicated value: 2.5 cm
